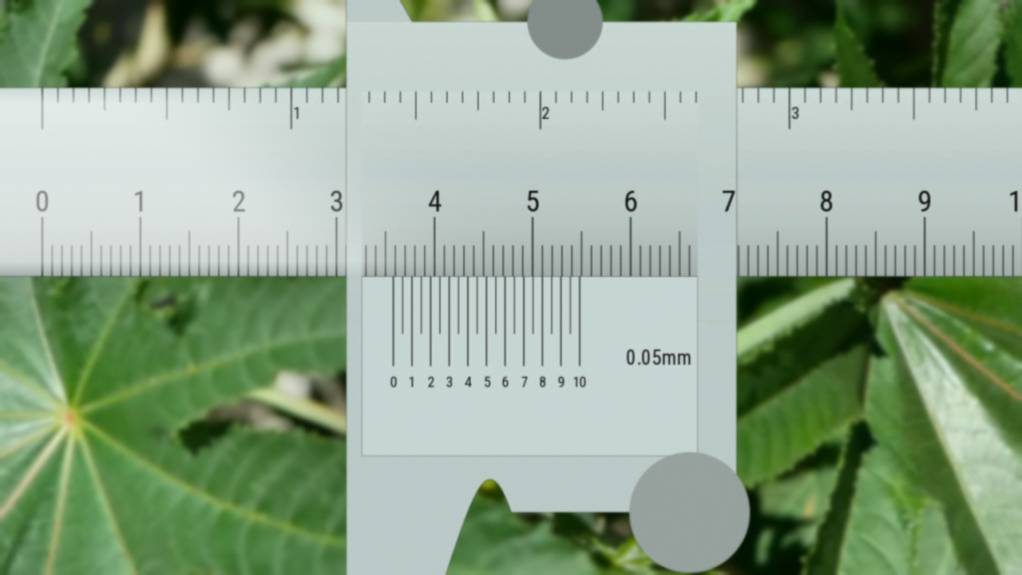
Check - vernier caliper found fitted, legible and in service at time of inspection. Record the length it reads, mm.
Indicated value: 35.8 mm
